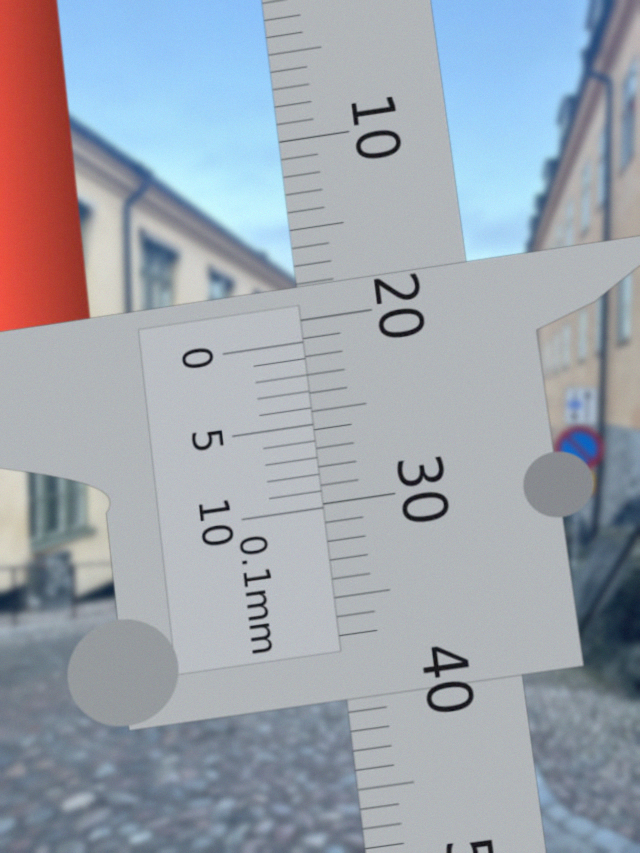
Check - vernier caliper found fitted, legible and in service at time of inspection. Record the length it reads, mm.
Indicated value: 21.2 mm
